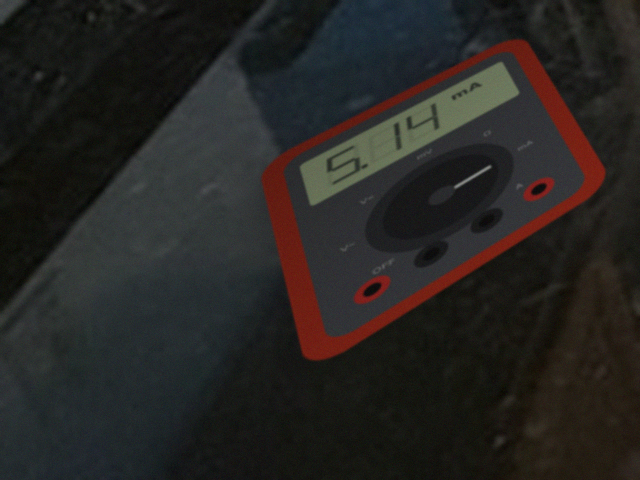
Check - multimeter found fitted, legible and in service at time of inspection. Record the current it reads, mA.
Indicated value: 5.14 mA
